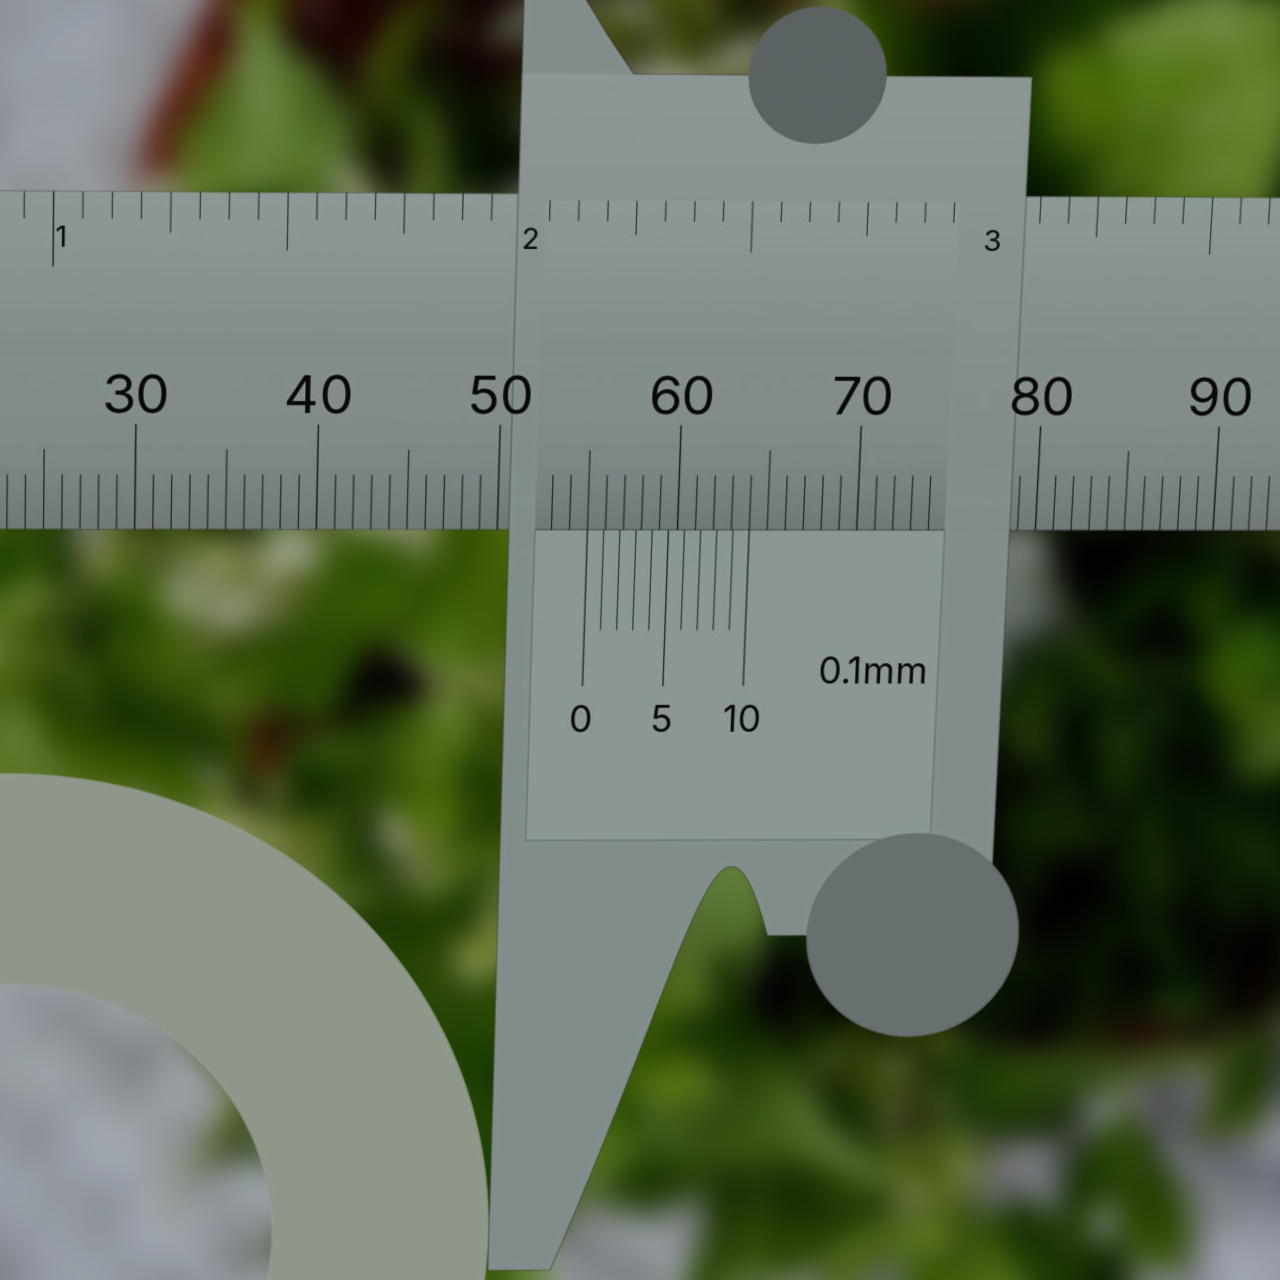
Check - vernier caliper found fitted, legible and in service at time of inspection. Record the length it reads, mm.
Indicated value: 55.0 mm
